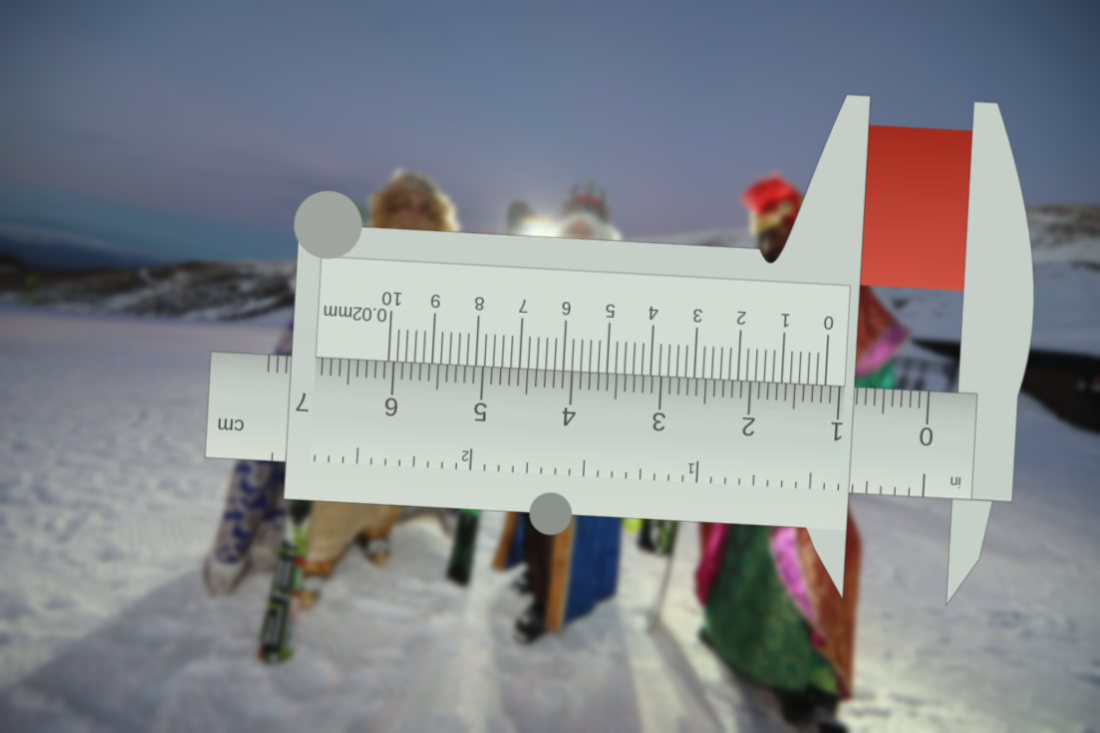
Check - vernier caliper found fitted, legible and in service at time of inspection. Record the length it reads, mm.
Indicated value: 11.6 mm
